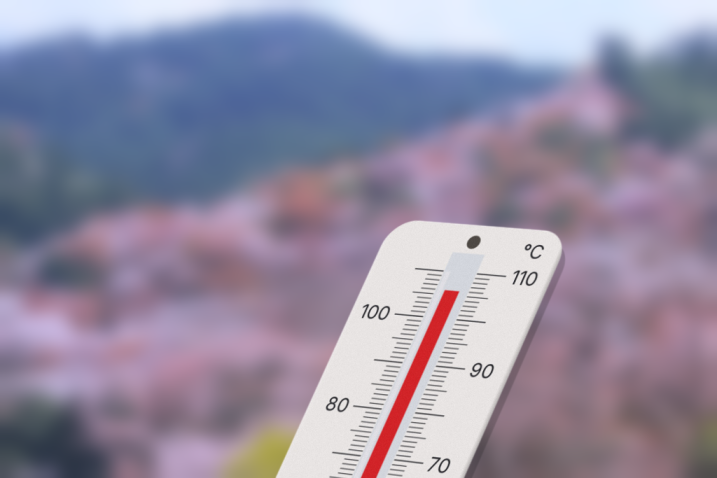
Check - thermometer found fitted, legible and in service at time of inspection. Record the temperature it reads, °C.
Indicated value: 106 °C
